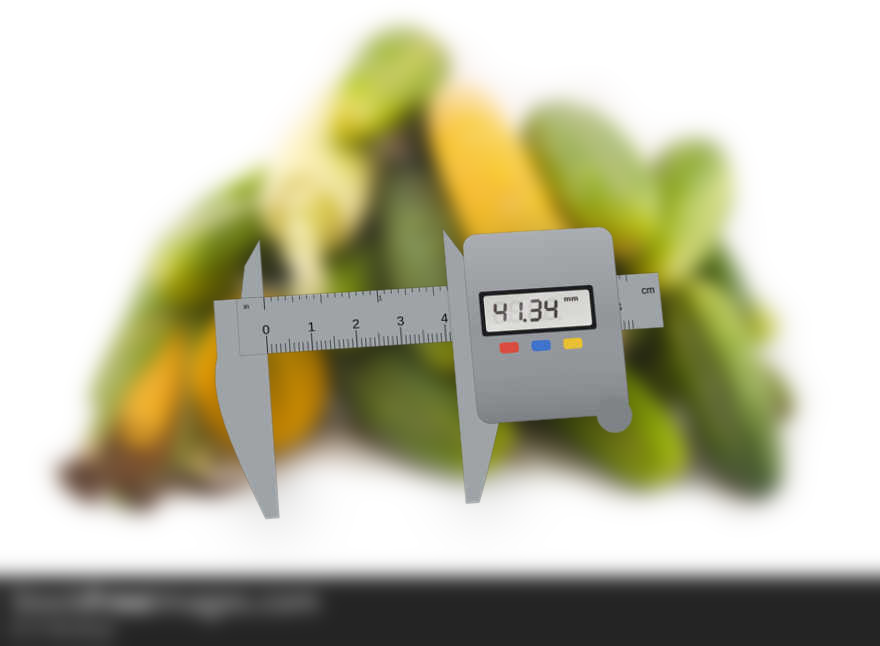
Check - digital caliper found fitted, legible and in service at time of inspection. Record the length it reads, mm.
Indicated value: 41.34 mm
